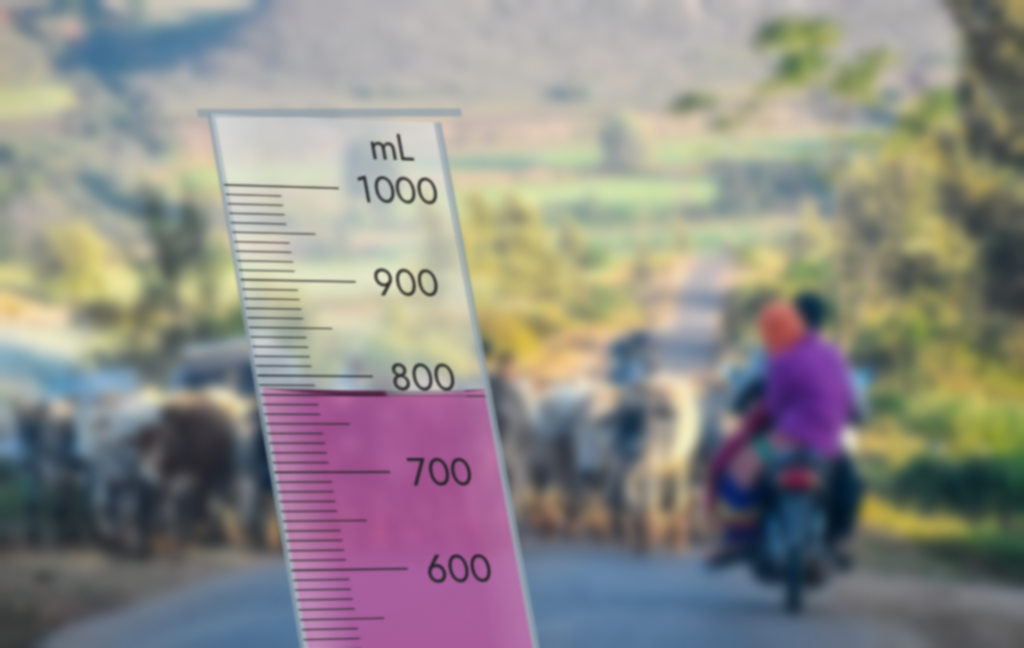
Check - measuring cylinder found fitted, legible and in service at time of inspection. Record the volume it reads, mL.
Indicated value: 780 mL
